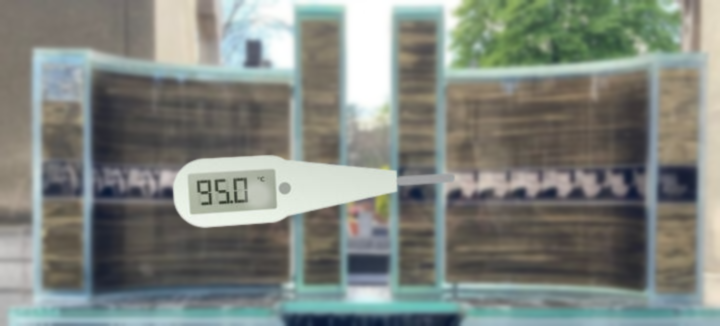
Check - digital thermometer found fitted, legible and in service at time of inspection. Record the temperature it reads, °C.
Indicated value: 95.0 °C
